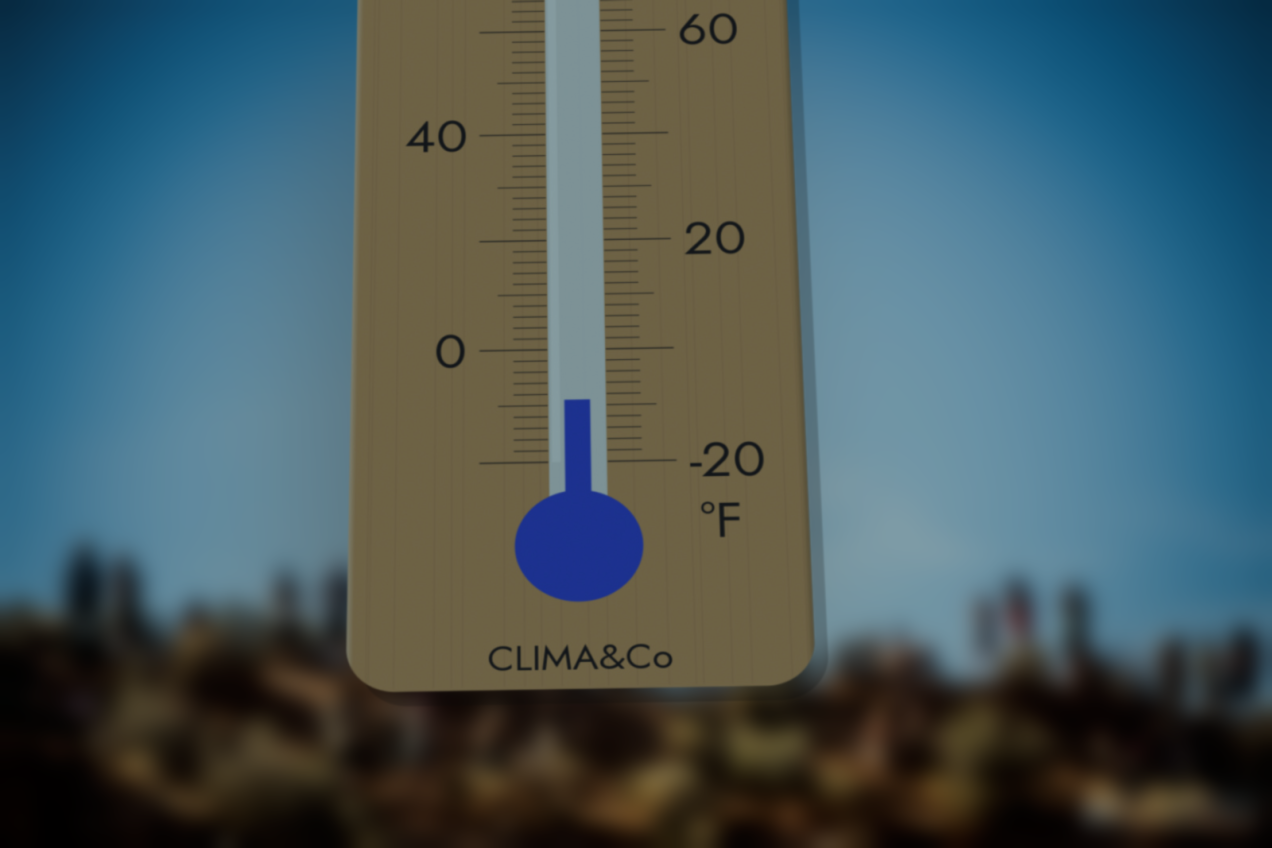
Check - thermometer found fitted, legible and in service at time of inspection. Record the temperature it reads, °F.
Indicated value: -9 °F
